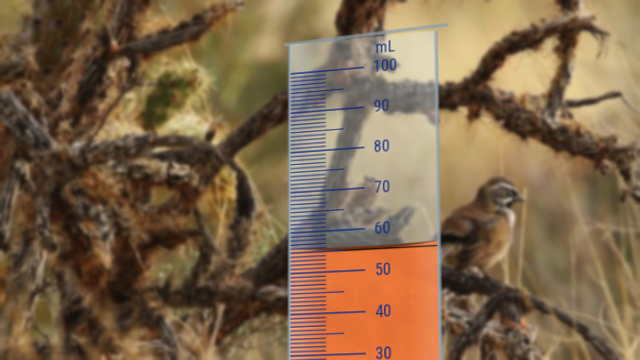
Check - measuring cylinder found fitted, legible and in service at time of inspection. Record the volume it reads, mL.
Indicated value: 55 mL
